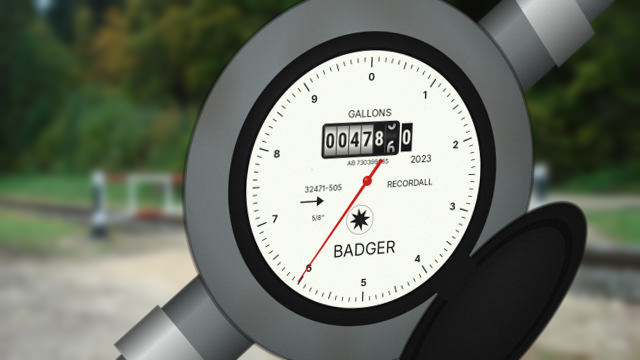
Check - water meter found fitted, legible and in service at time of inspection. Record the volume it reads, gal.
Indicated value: 47856.0 gal
